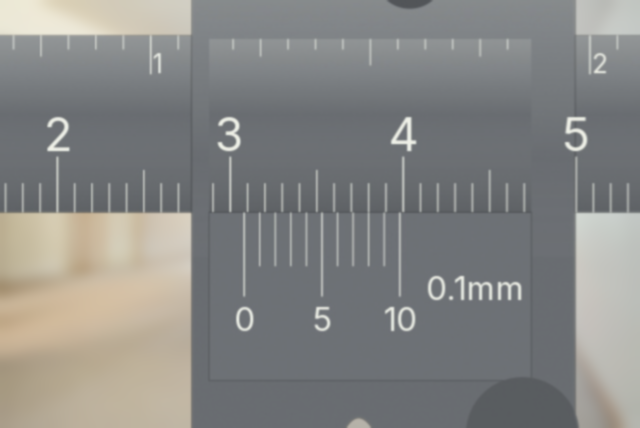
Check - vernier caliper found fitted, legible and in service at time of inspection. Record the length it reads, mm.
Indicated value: 30.8 mm
